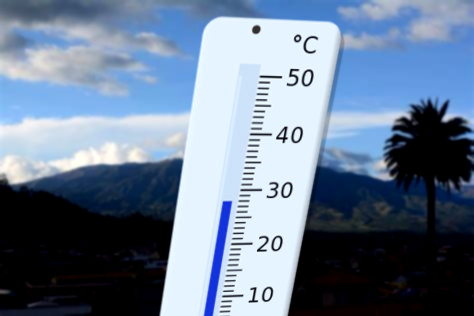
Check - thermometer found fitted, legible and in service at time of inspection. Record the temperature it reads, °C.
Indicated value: 28 °C
